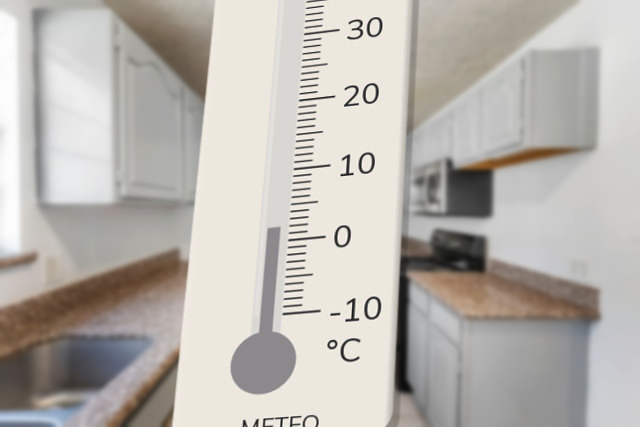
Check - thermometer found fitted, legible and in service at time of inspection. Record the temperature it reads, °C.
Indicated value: 2 °C
